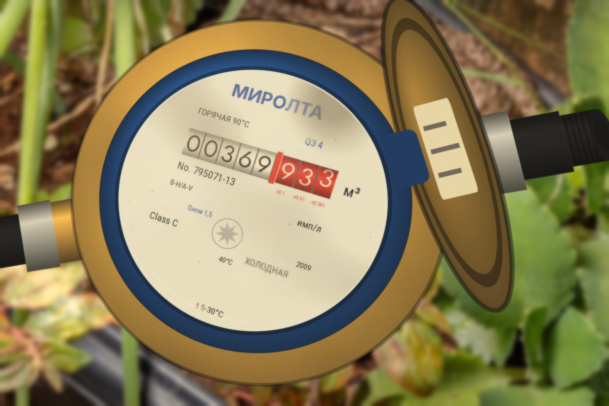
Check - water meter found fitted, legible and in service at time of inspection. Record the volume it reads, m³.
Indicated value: 369.933 m³
